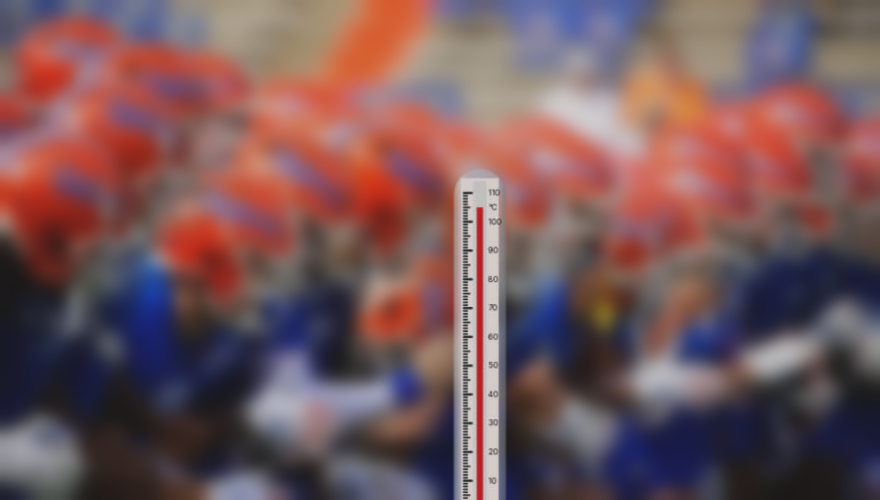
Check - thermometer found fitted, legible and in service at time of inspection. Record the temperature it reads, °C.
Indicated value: 105 °C
